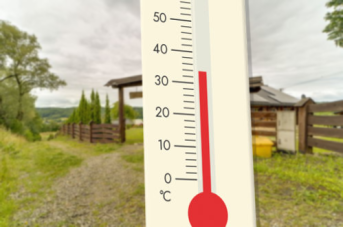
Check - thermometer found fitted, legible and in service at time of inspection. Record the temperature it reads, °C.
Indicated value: 34 °C
